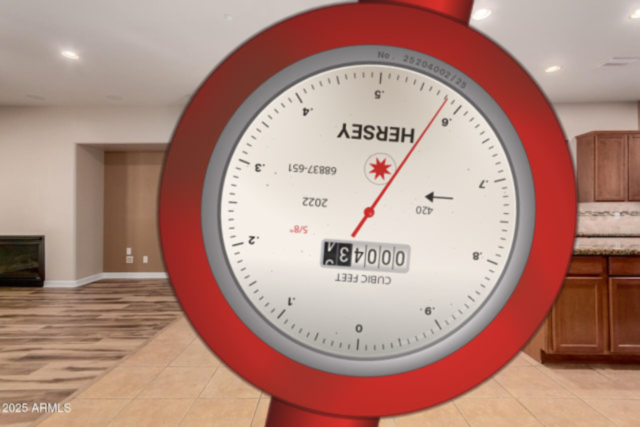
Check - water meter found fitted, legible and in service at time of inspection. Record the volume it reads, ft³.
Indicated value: 433.58 ft³
